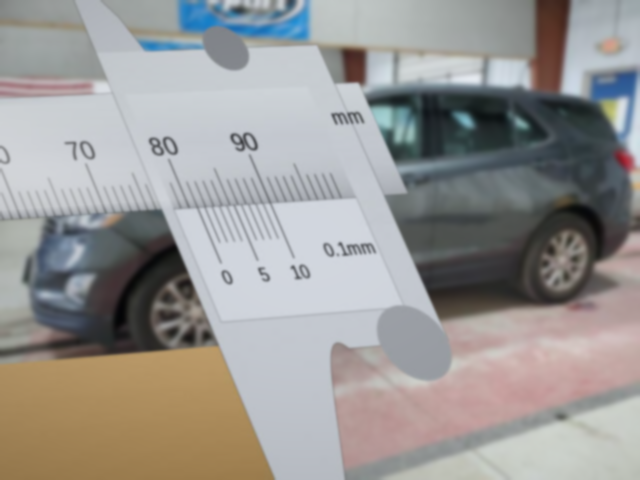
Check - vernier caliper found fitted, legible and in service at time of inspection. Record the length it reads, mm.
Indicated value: 81.0 mm
